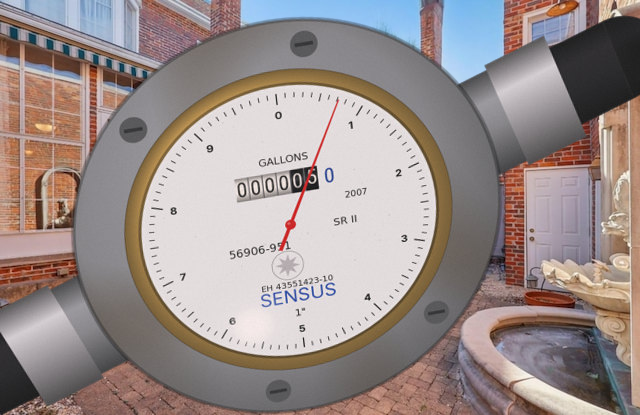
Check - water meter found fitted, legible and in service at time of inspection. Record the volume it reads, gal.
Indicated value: 50.7 gal
